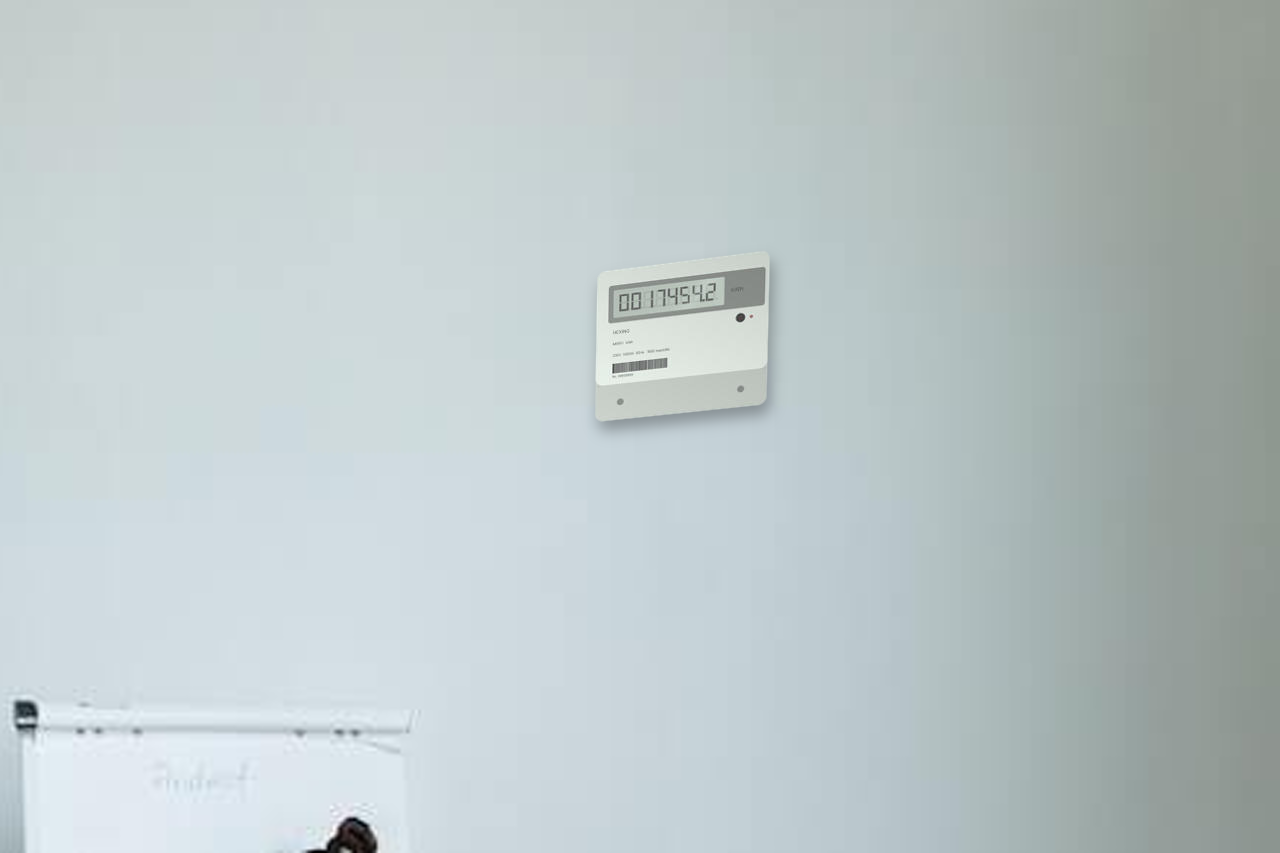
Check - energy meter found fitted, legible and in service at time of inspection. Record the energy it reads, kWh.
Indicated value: 17454.2 kWh
